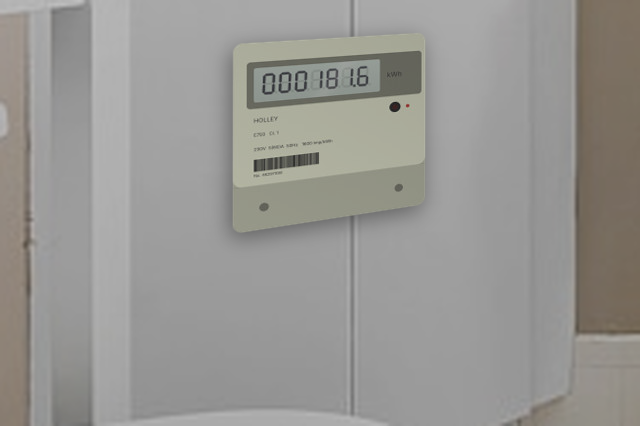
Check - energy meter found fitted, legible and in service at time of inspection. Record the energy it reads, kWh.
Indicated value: 181.6 kWh
